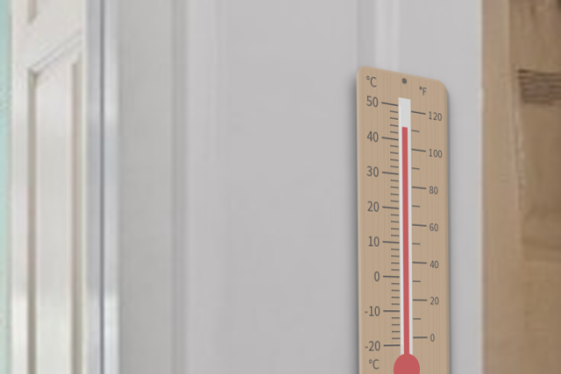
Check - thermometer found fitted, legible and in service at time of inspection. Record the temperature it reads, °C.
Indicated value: 44 °C
